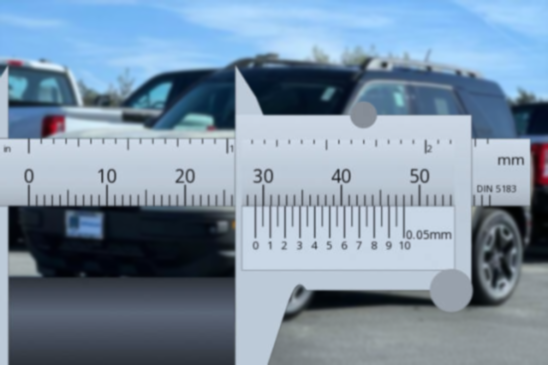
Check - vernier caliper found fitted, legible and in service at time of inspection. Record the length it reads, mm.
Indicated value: 29.0 mm
